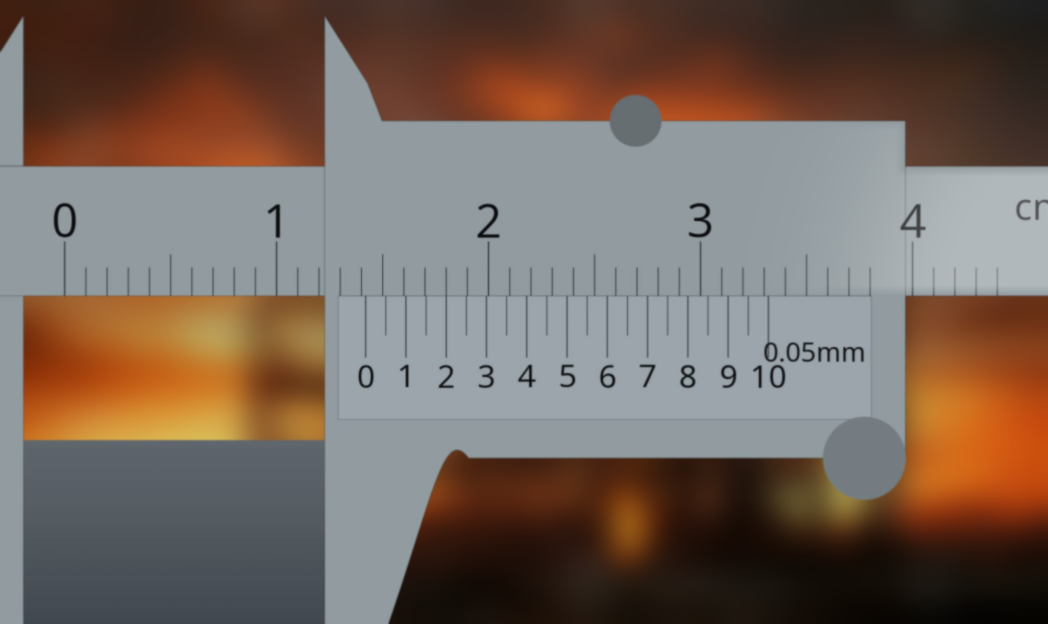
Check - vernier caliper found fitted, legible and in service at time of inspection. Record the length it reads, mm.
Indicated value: 14.2 mm
